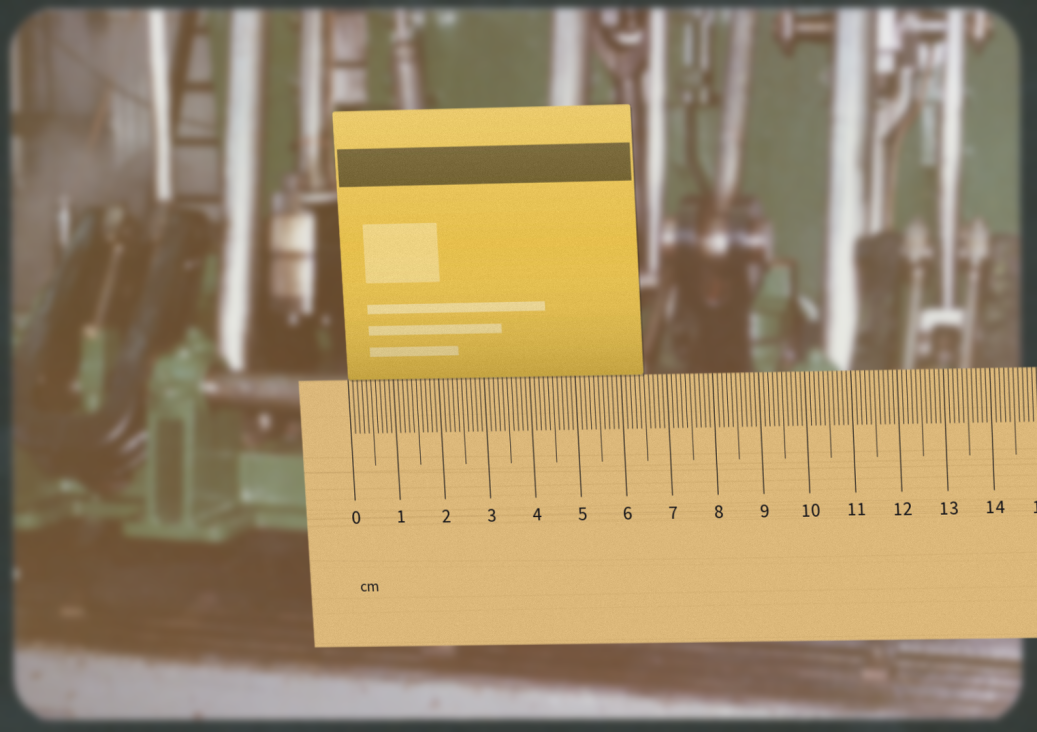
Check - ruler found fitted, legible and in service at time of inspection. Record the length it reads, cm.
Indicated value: 6.5 cm
